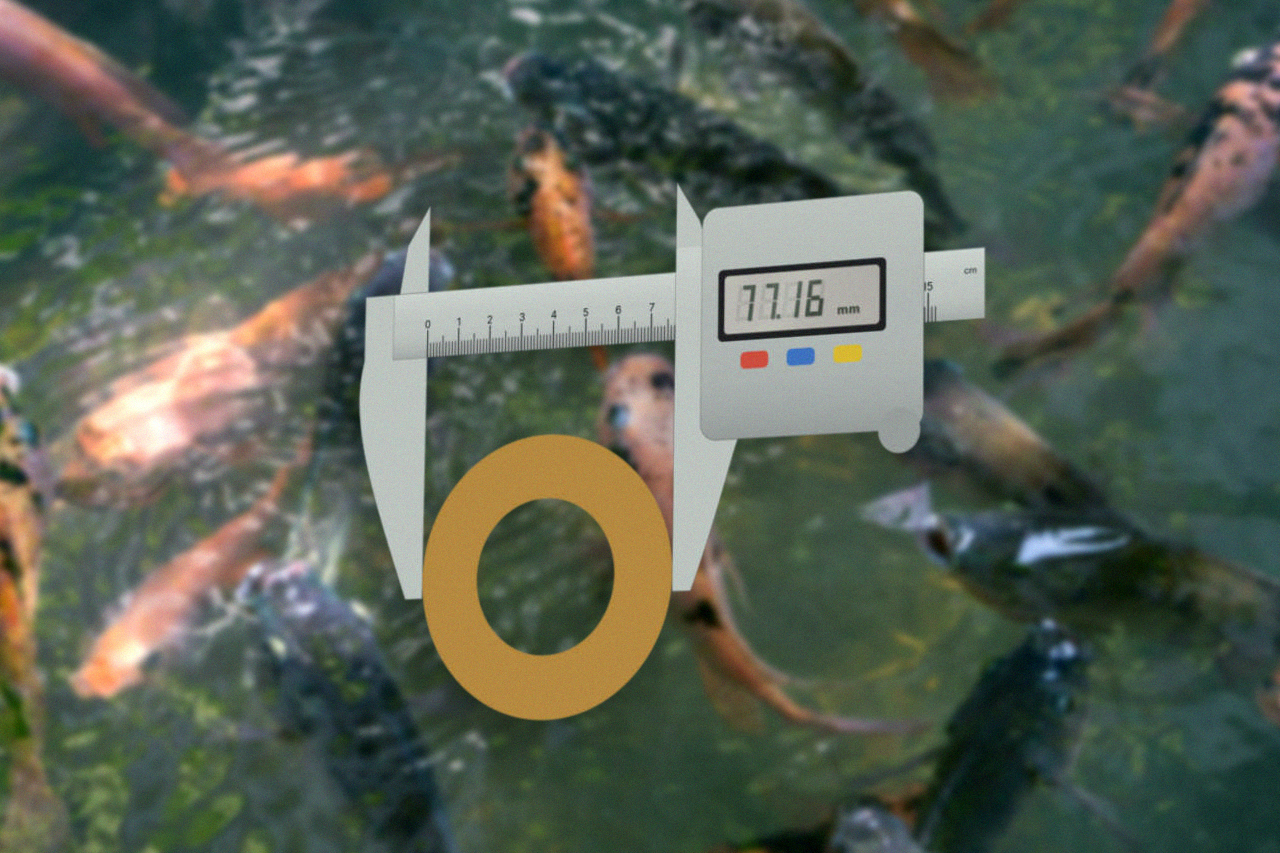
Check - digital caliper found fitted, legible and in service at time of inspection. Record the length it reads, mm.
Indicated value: 77.16 mm
